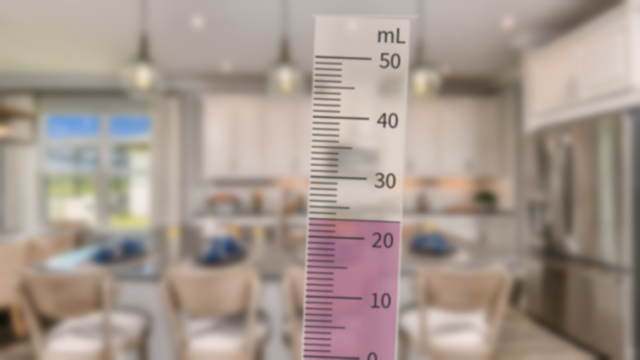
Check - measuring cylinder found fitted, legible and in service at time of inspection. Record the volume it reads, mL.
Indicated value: 23 mL
